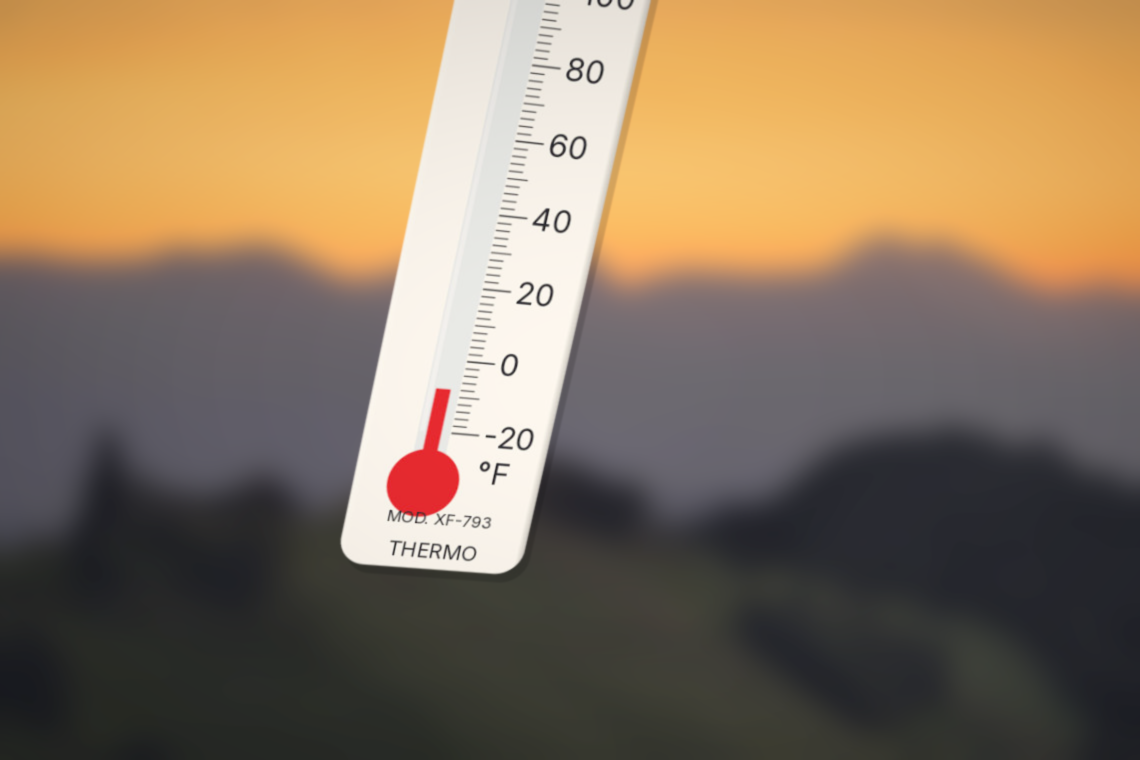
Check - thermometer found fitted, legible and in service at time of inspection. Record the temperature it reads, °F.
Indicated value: -8 °F
